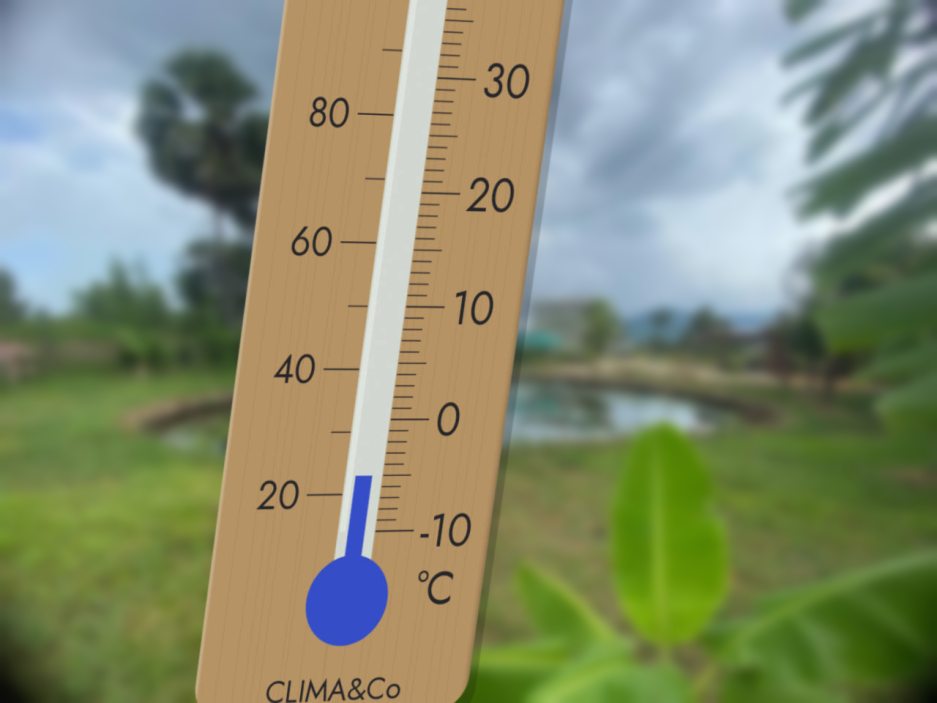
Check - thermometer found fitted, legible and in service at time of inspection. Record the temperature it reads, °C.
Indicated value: -5 °C
